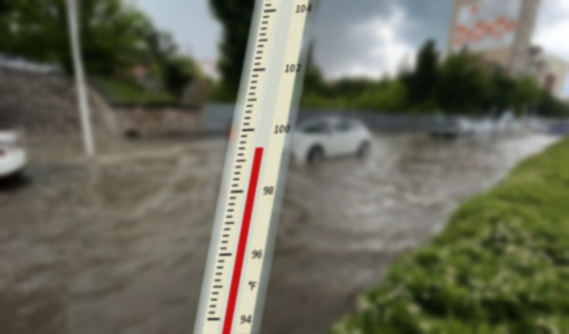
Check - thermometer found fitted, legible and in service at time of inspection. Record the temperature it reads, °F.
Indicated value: 99.4 °F
